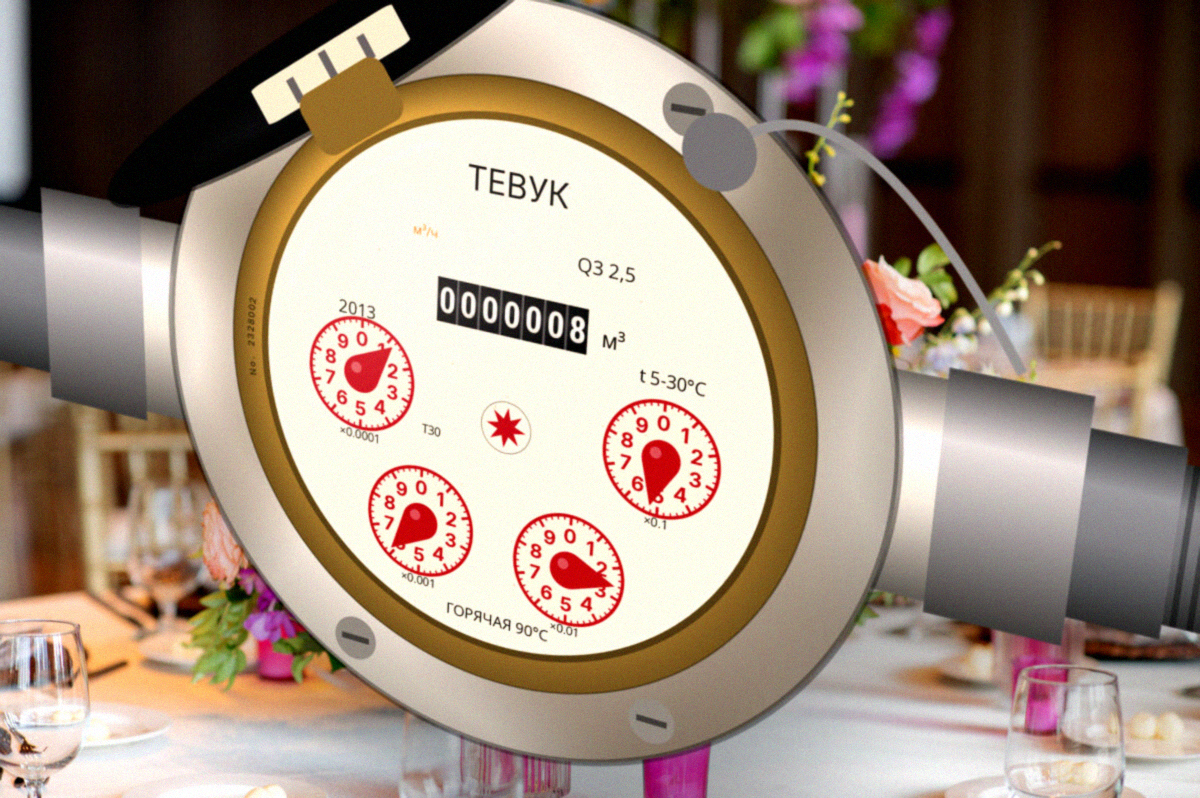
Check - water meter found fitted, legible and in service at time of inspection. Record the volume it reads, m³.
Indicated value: 8.5261 m³
